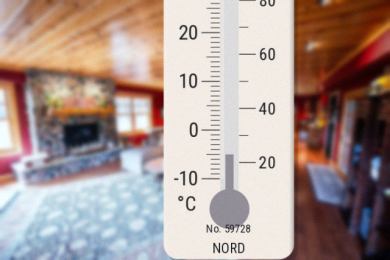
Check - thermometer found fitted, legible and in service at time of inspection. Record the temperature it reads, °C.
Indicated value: -5 °C
